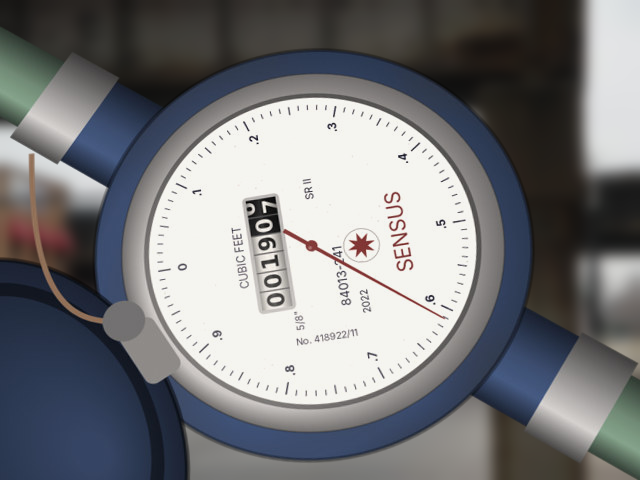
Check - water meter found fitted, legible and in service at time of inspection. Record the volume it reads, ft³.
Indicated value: 1906.61 ft³
